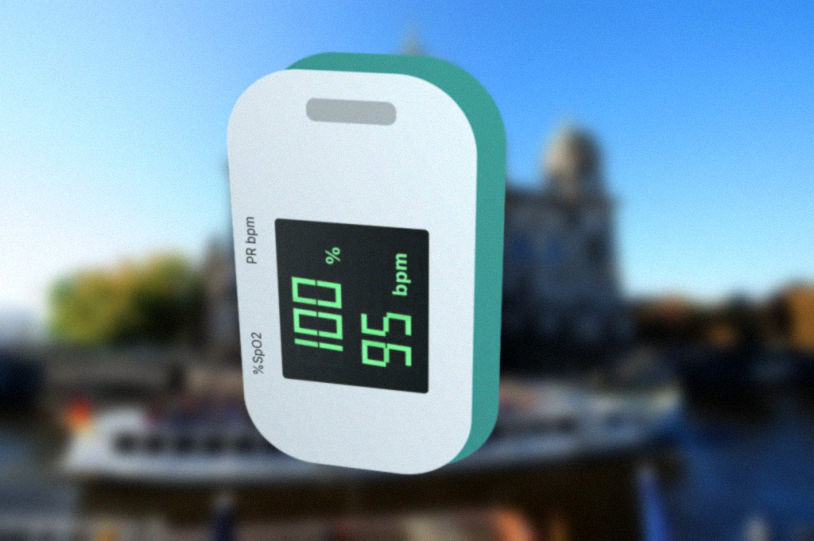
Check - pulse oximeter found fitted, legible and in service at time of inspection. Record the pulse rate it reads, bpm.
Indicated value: 95 bpm
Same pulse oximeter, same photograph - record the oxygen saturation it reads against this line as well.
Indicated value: 100 %
